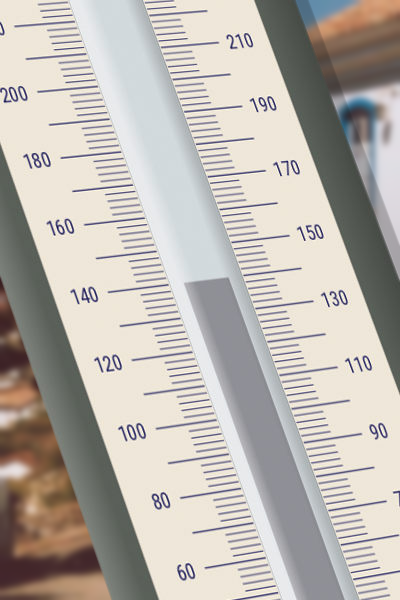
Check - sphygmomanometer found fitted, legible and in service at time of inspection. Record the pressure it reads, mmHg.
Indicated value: 140 mmHg
